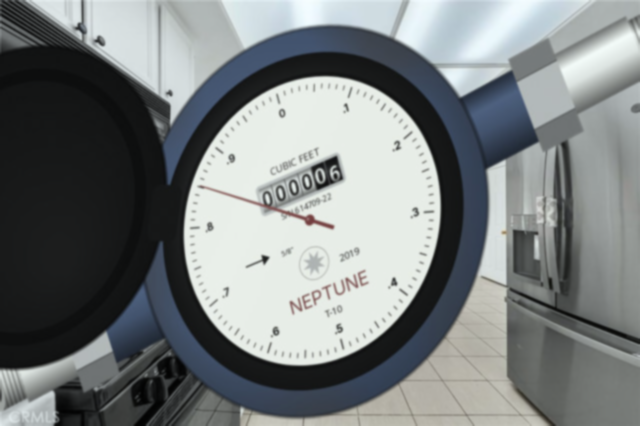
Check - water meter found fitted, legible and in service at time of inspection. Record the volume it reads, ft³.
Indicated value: 5.85 ft³
